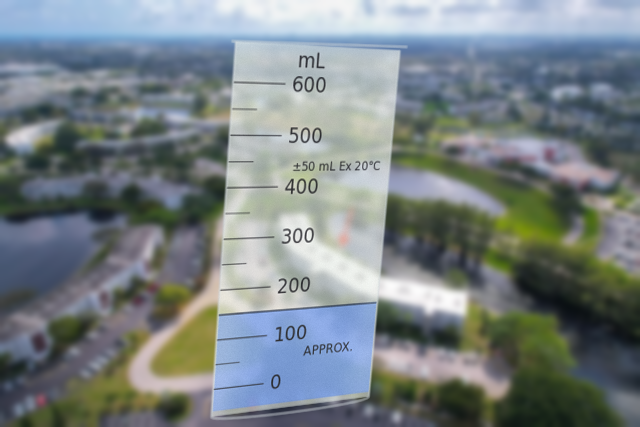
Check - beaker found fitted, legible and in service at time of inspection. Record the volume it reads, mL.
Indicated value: 150 mL
